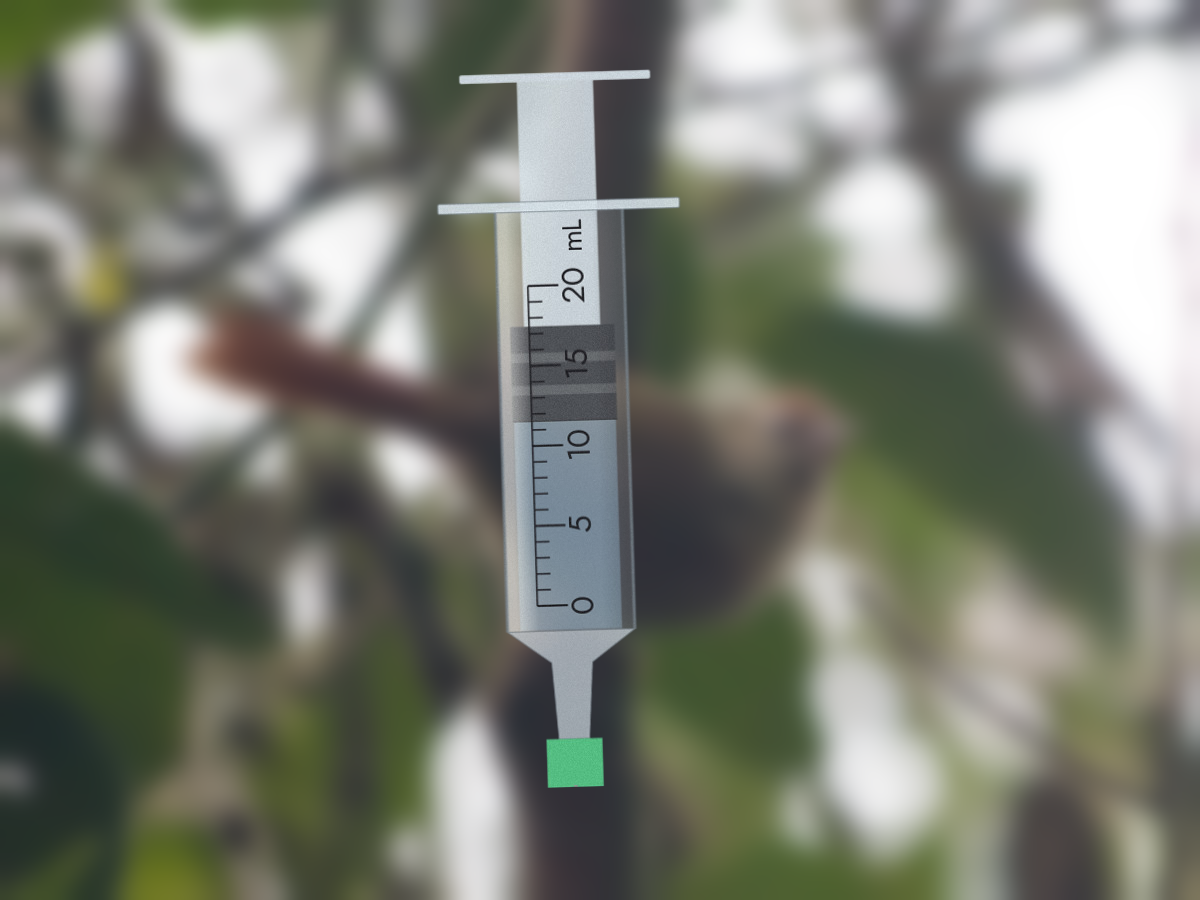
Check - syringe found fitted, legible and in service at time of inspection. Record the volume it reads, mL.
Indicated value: 11.5 mL
